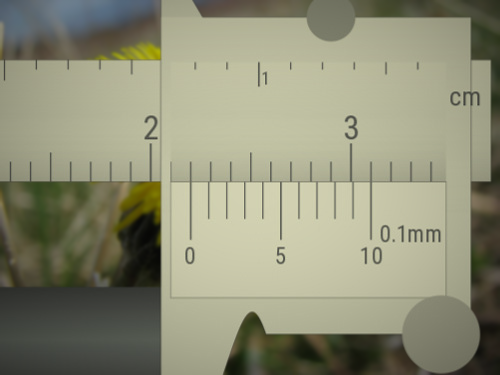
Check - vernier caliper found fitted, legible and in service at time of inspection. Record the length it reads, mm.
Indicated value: 22.0 mm
